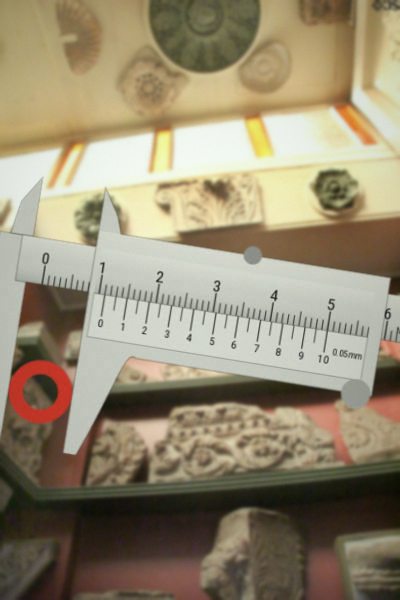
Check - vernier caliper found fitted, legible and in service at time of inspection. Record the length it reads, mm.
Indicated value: 11.0 mm
